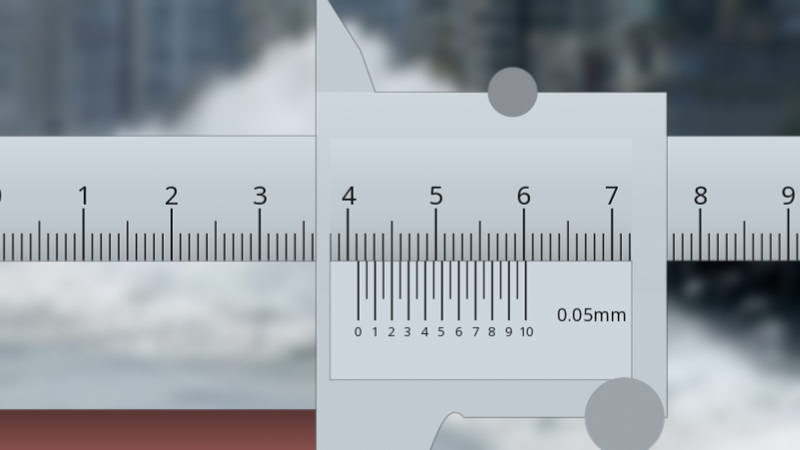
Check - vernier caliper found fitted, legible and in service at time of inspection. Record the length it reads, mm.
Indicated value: 41.2 mm
